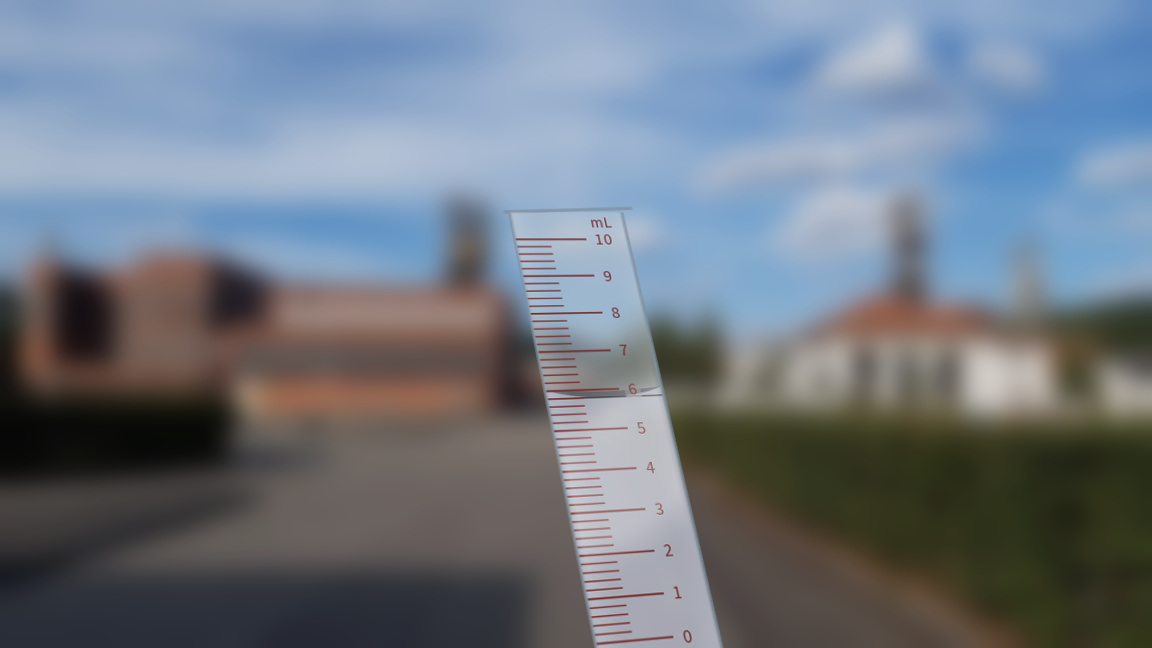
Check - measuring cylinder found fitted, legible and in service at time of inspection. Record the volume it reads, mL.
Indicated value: 5.8 mL
